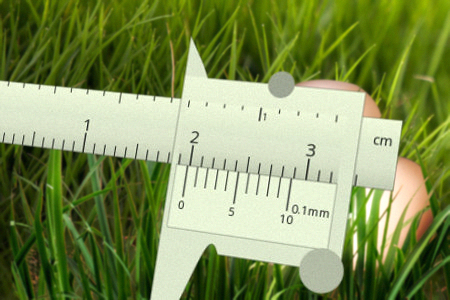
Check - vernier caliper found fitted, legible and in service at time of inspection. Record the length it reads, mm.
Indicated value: 19.8 mm
